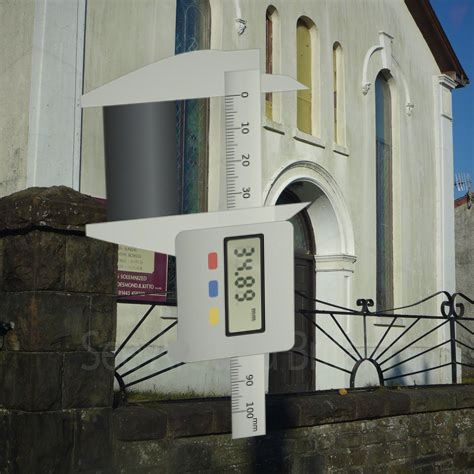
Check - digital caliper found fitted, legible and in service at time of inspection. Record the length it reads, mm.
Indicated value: 34.89 mm
